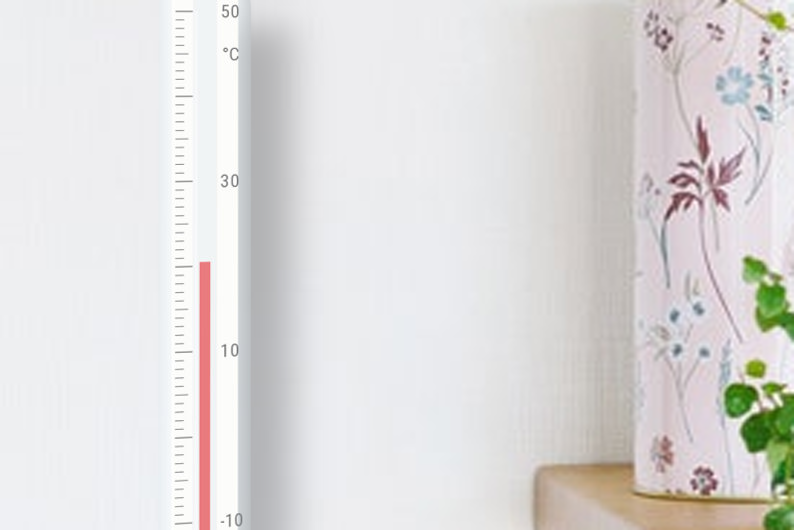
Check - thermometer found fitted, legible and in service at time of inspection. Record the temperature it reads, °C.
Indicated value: 20.5 °C
